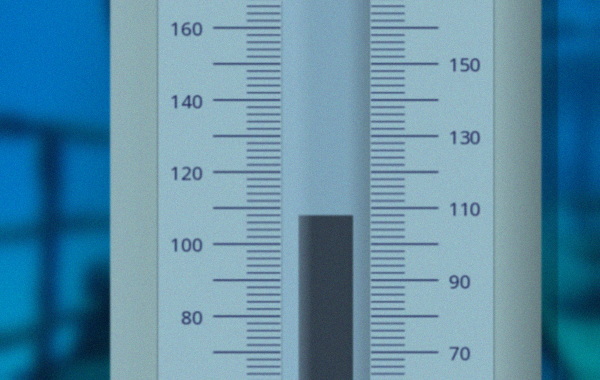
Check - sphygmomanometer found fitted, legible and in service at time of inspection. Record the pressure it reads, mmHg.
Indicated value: 108 mmHg
